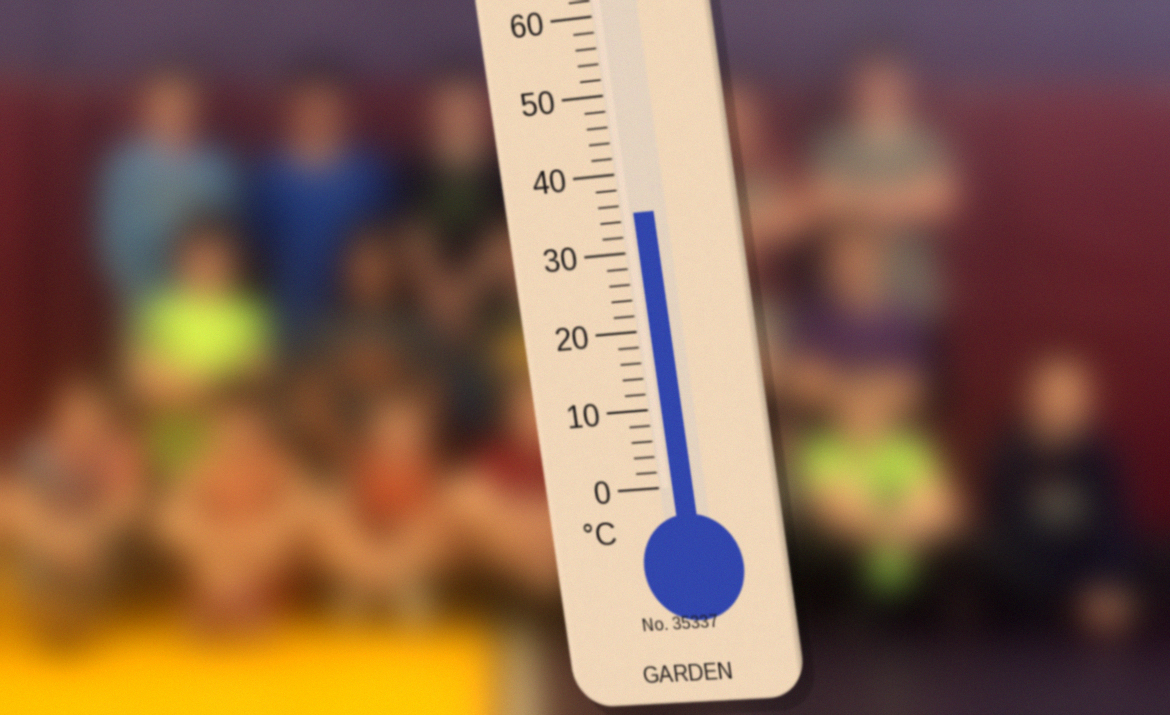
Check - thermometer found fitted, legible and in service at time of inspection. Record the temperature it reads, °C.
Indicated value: 35 °C
